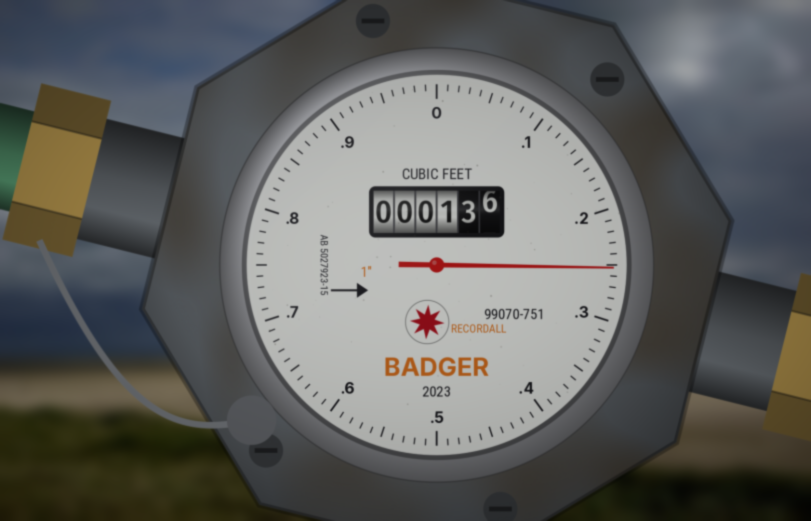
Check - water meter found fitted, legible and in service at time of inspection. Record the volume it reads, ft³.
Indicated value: 136.25 ft³
